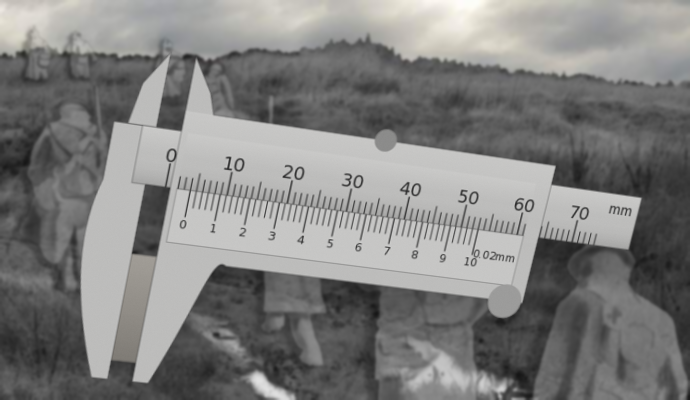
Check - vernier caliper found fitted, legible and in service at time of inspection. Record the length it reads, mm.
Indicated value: 4.0 mm
